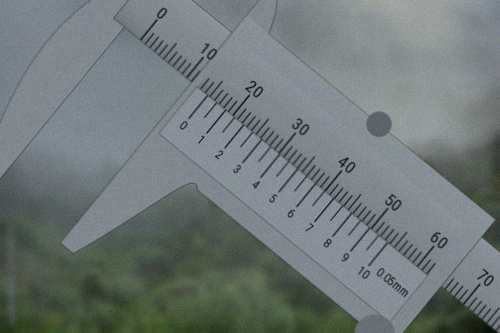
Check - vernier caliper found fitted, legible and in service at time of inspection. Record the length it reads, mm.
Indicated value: 14.6 mm
